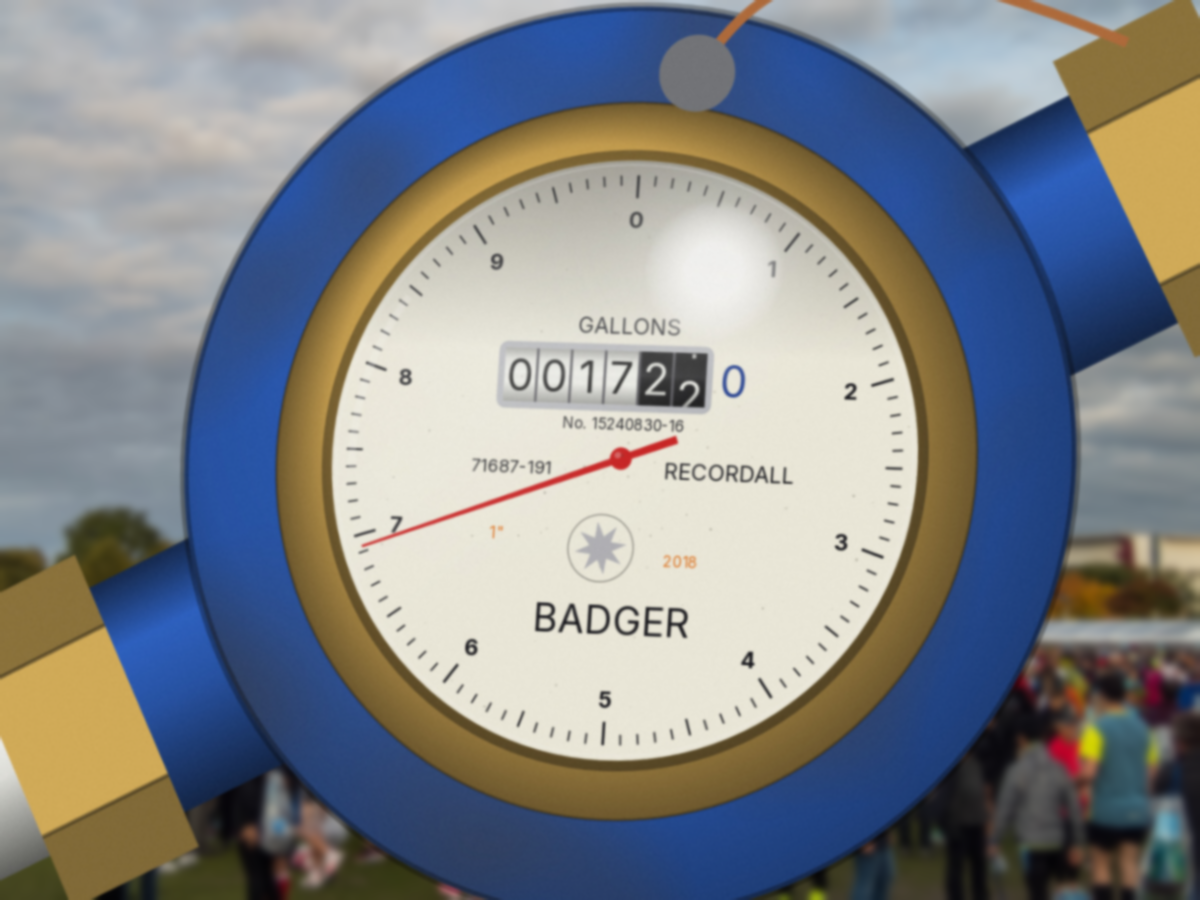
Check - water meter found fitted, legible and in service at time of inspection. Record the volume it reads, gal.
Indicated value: 17216.9 gal
